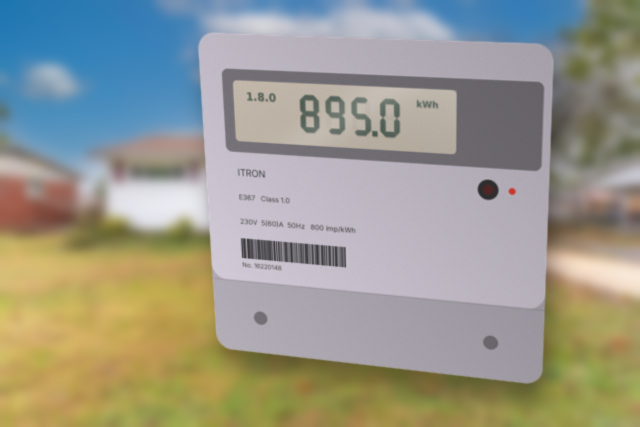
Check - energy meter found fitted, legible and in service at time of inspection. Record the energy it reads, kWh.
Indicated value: 895.0 kWh
